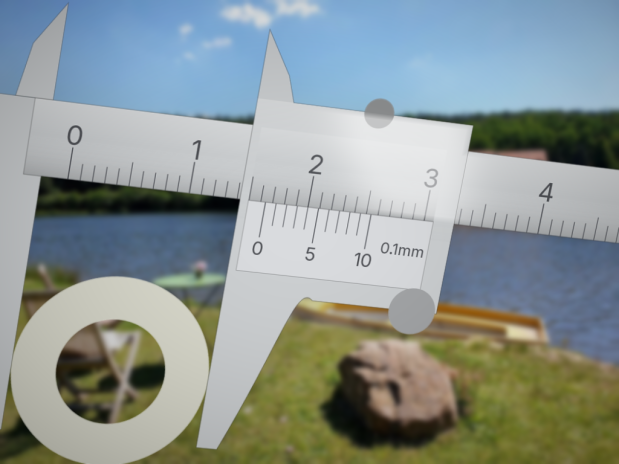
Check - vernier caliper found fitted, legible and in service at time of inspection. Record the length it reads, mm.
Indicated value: 16.4 mm
